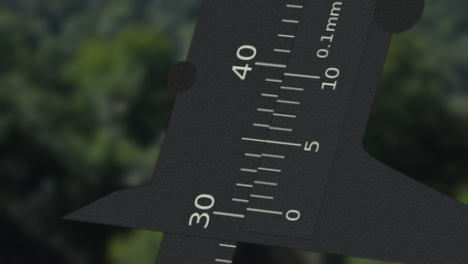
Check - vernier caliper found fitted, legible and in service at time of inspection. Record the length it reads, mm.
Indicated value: 30.5 mm
